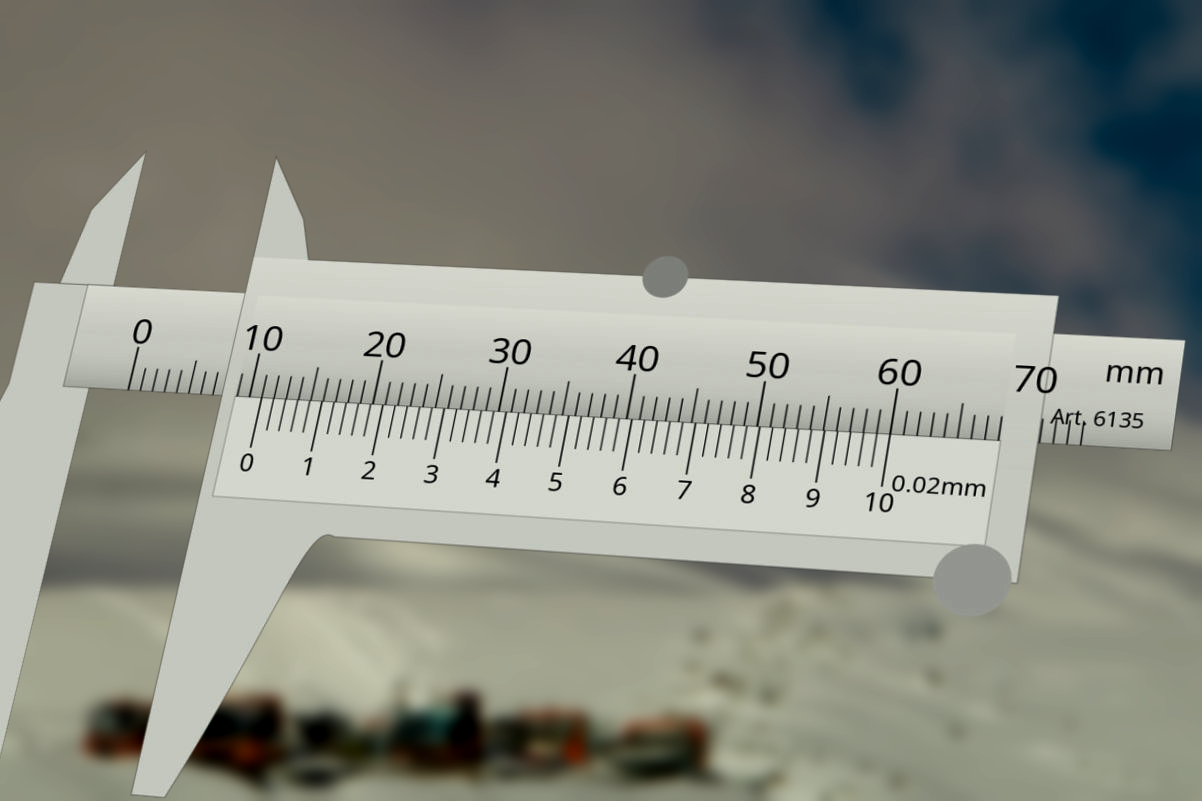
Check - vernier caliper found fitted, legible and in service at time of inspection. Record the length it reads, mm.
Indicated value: 11.0 mm
